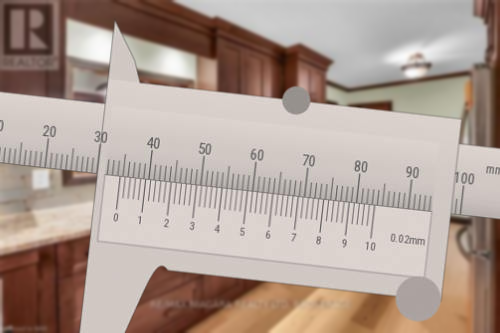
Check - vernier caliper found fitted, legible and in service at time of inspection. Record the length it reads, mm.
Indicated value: 34.5 mm
